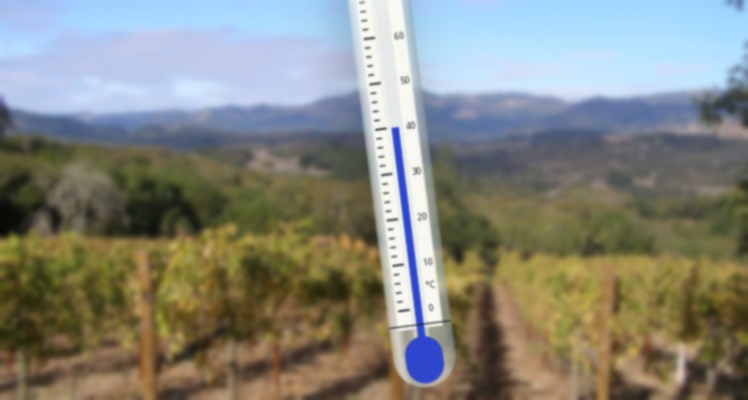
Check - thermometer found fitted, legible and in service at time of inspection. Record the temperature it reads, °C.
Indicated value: 40 °C
